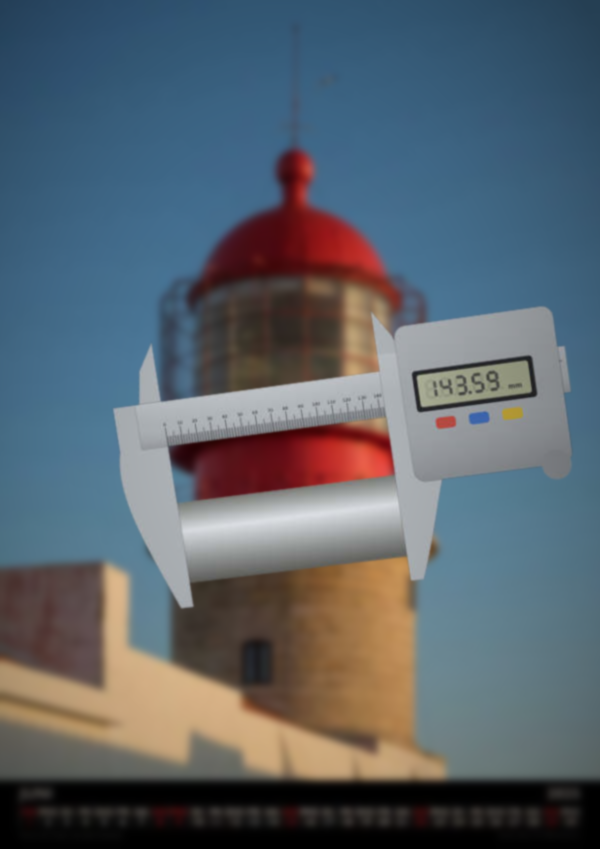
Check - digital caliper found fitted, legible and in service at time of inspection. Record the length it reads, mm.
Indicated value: 143.59 mm
